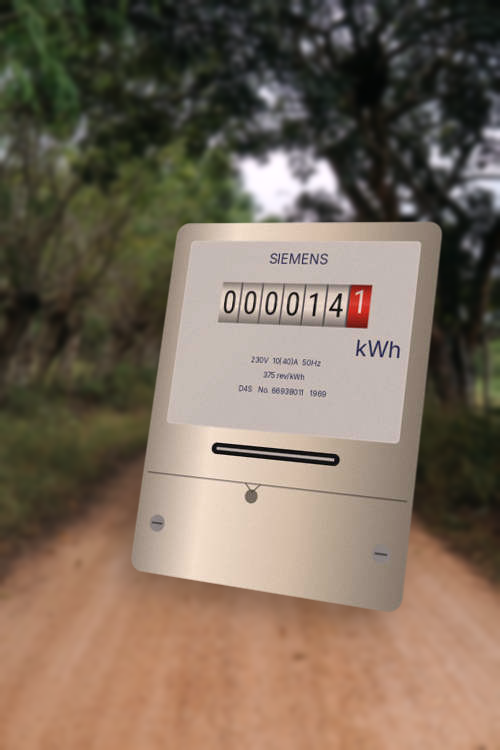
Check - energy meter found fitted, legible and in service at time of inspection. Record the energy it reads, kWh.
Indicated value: 14.1 kWh
